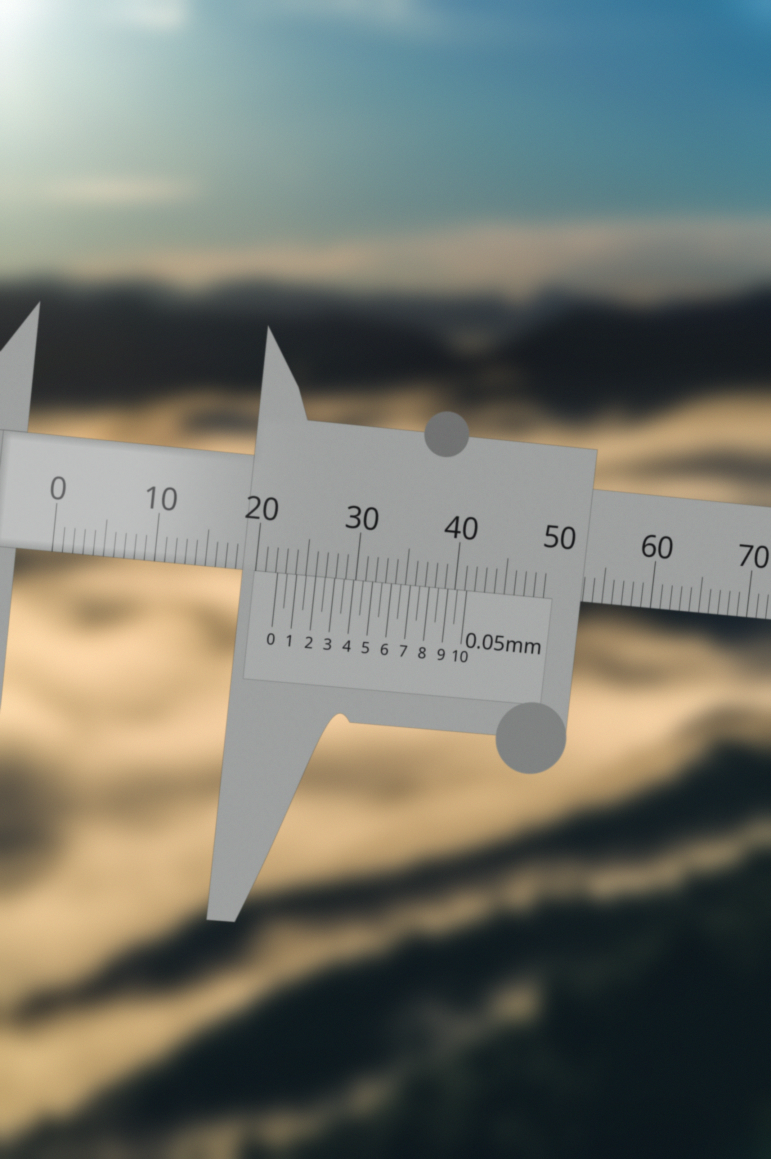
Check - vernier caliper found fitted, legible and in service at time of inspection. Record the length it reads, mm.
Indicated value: 22.2 mm
